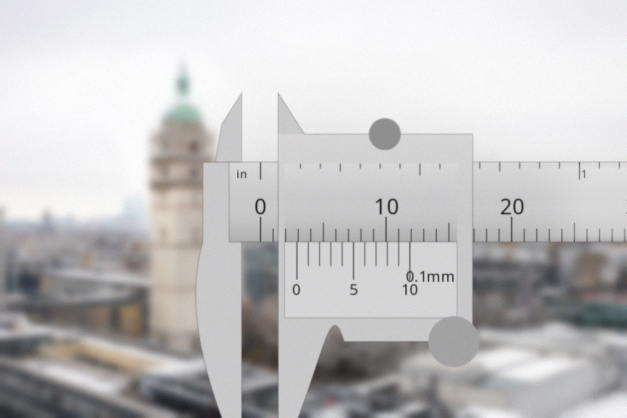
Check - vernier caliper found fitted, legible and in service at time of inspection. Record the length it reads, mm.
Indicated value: 2.9 mm
